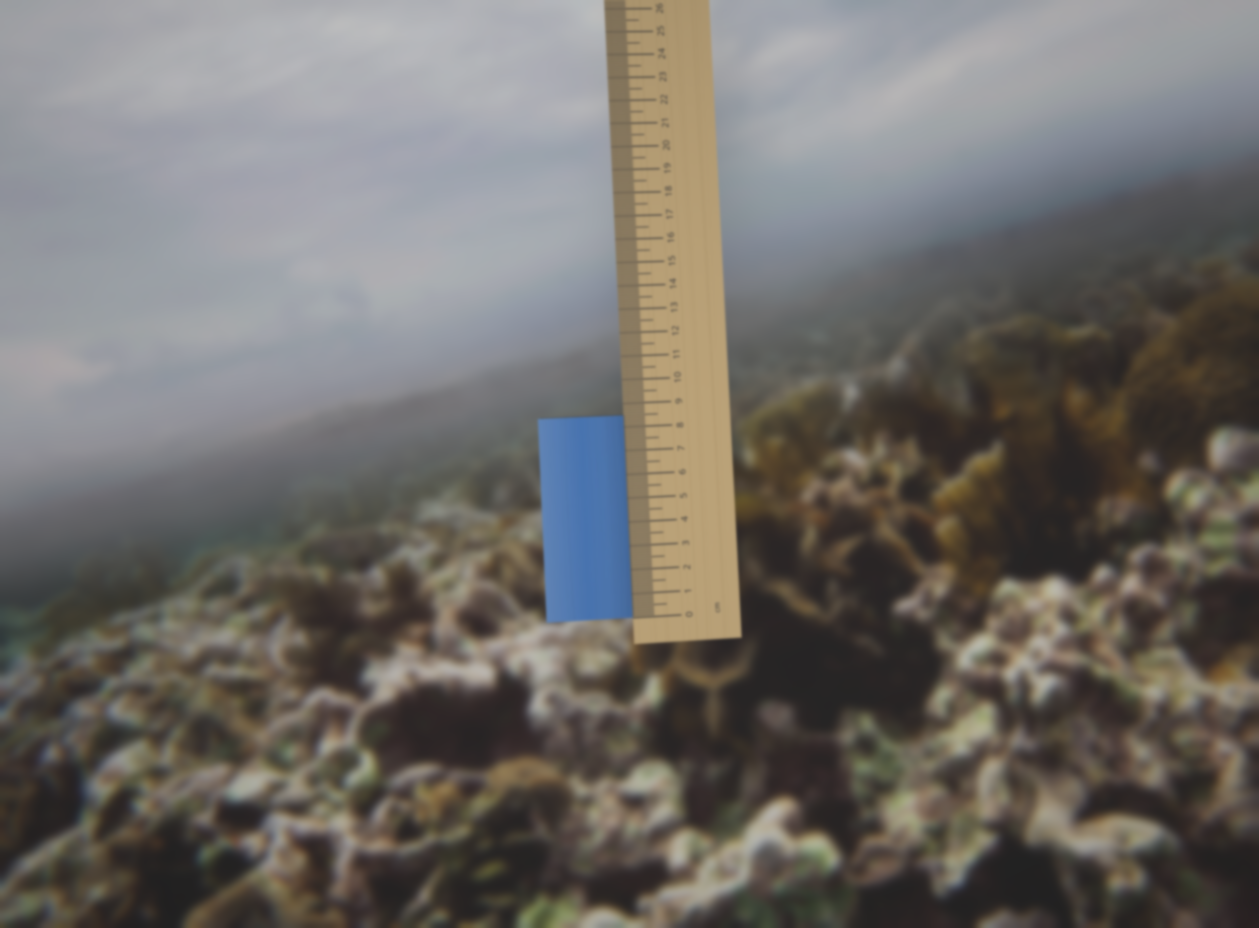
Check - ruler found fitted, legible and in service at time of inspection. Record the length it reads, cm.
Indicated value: 8.5 cm
